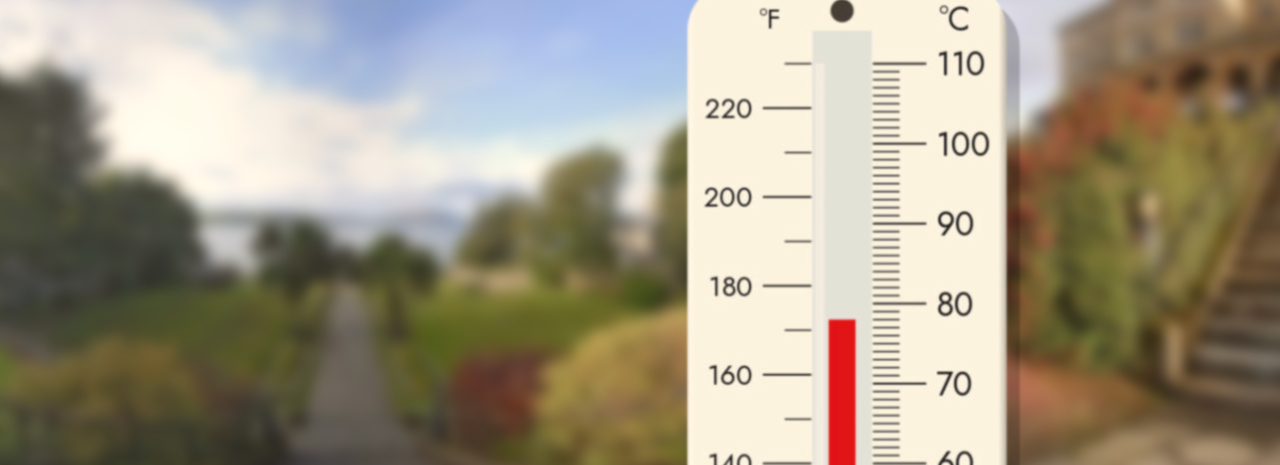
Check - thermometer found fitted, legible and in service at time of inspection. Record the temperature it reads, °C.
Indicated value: 78 °C
